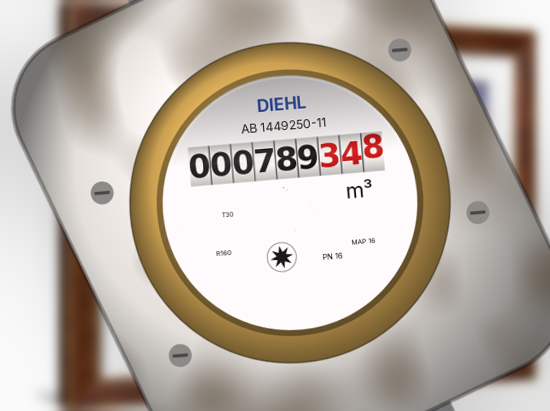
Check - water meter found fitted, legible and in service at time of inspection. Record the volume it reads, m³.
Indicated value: 789.348 m³
